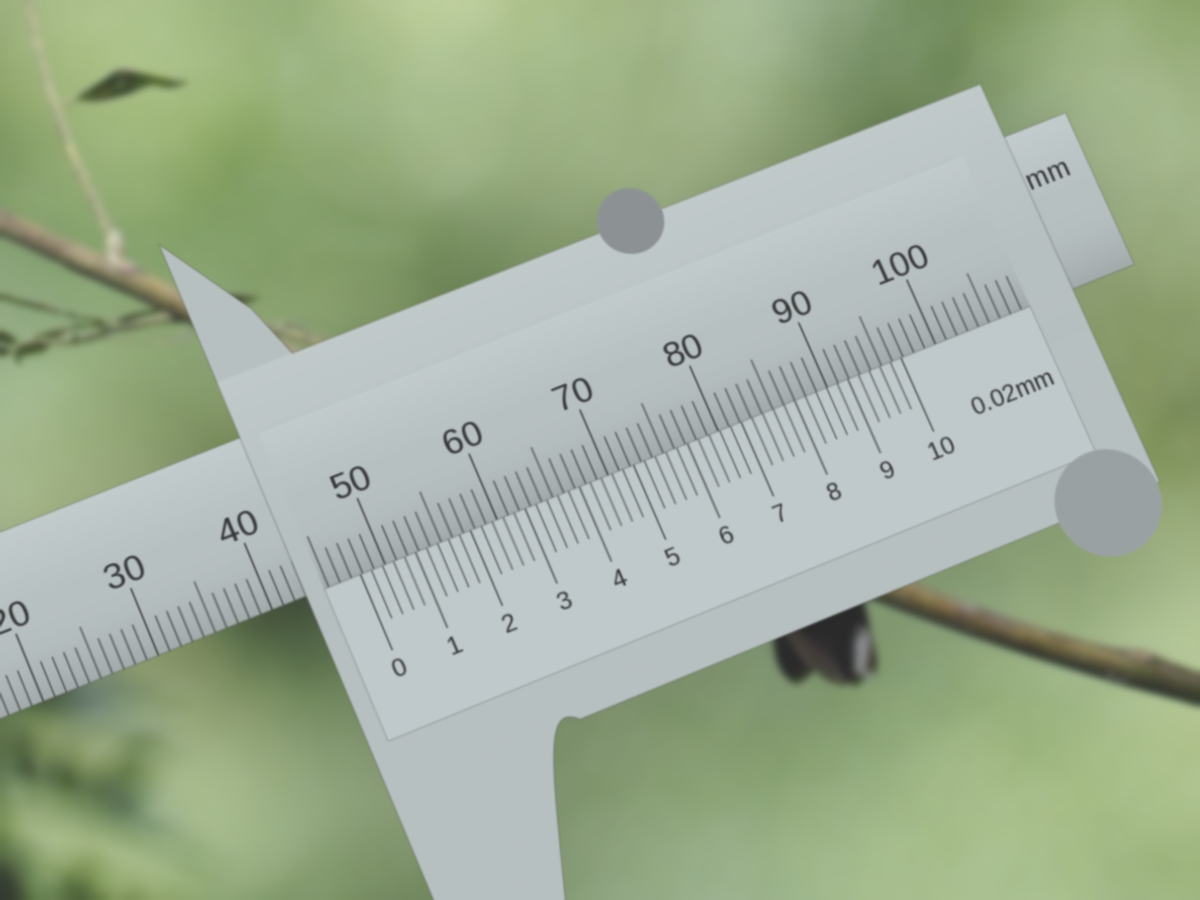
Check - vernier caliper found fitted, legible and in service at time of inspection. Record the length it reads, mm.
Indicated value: 47.8 mm
